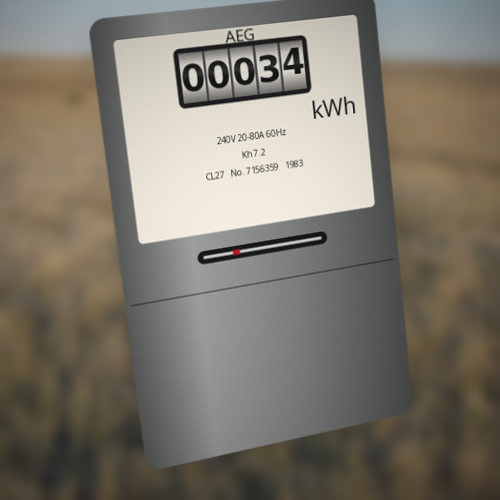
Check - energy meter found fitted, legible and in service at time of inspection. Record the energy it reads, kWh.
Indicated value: 34 kWh
